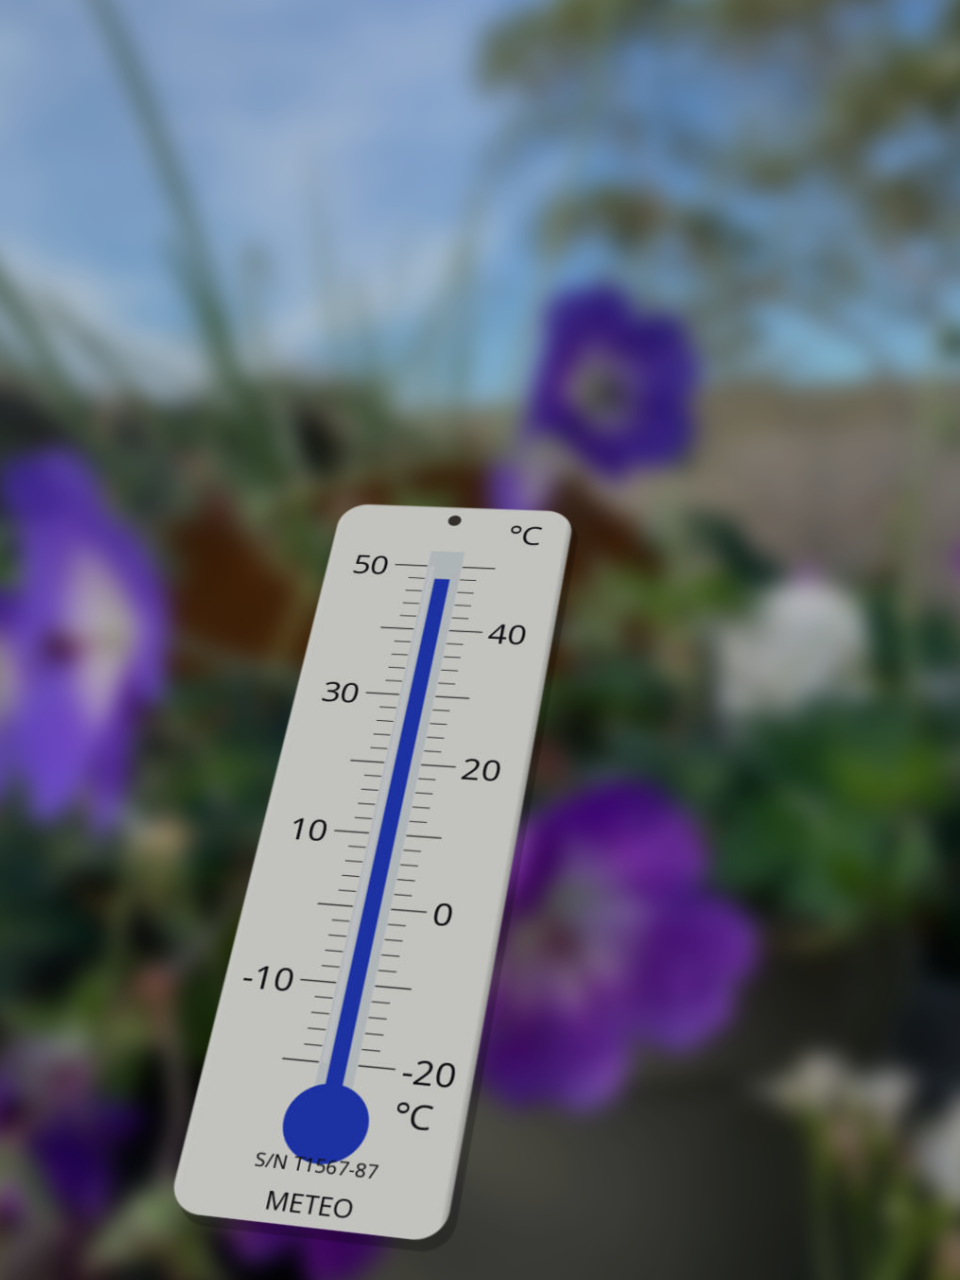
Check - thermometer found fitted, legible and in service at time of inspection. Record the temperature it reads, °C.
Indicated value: 48 °C
